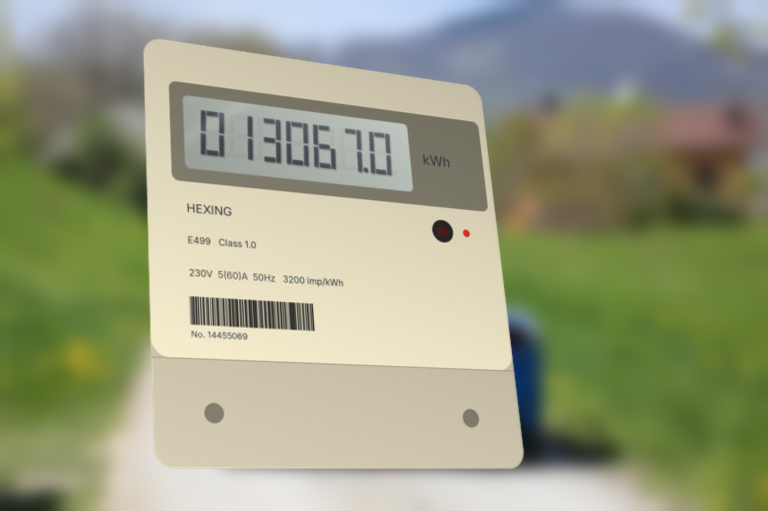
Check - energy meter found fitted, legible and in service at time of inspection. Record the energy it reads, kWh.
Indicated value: 13067.0 kWh
